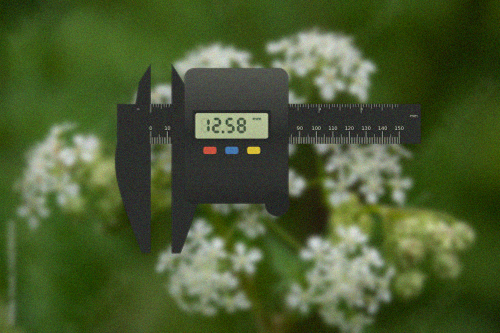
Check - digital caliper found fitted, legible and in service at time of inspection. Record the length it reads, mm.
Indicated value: 12.58 mm
